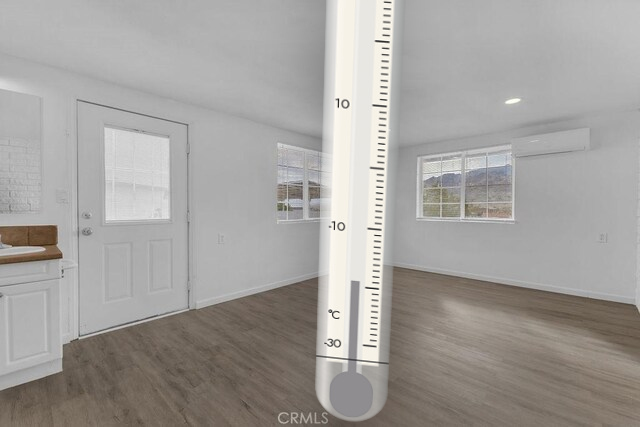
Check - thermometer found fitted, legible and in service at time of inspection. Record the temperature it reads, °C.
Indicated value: -19 °C
